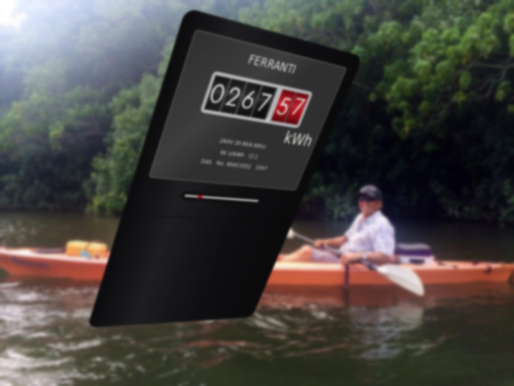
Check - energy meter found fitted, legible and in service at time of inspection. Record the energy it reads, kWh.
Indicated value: 267.57 kWh
